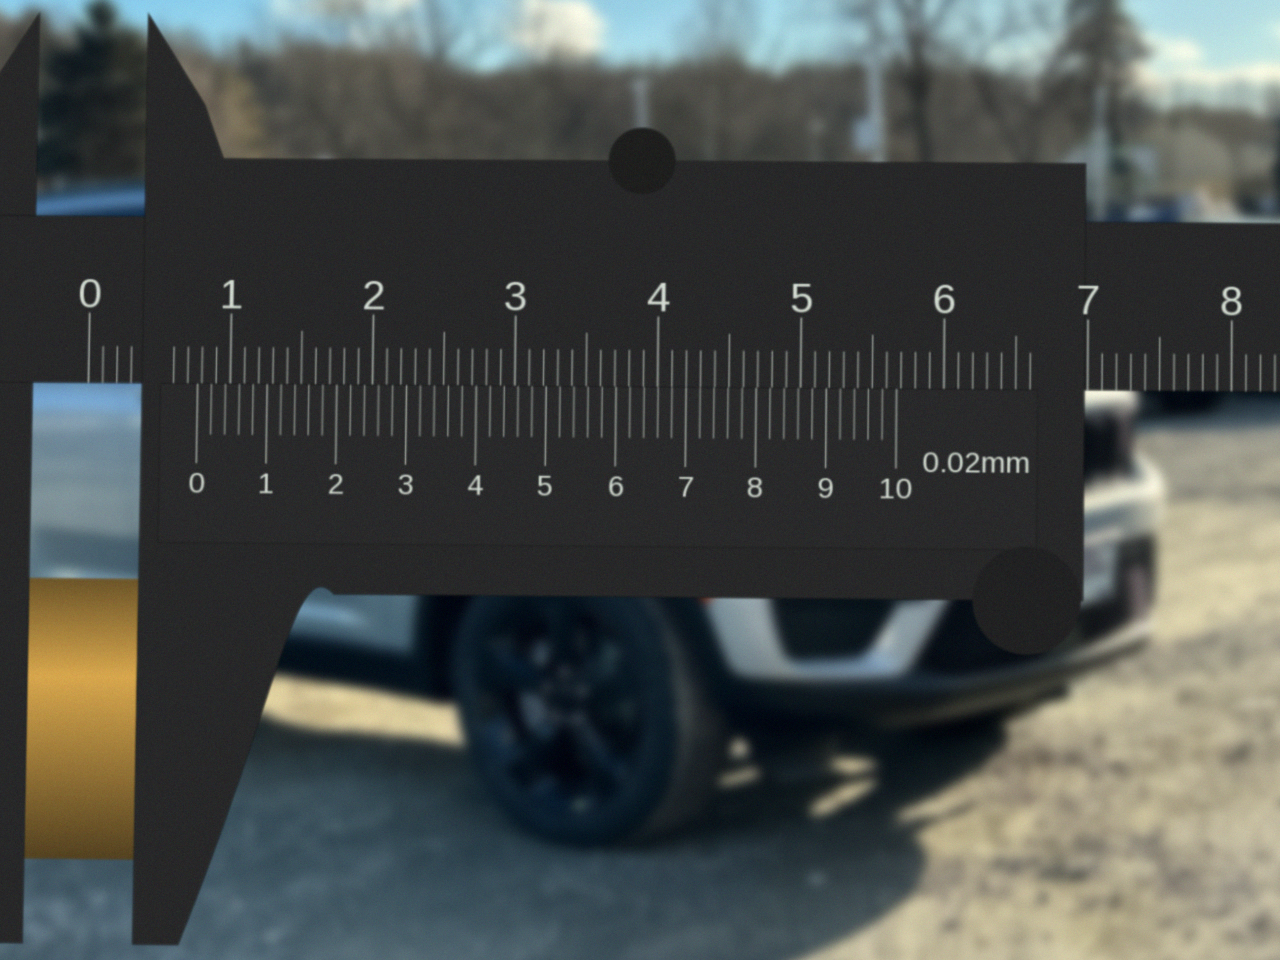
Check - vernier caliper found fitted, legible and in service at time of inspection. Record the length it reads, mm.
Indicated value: 7.7 mm
